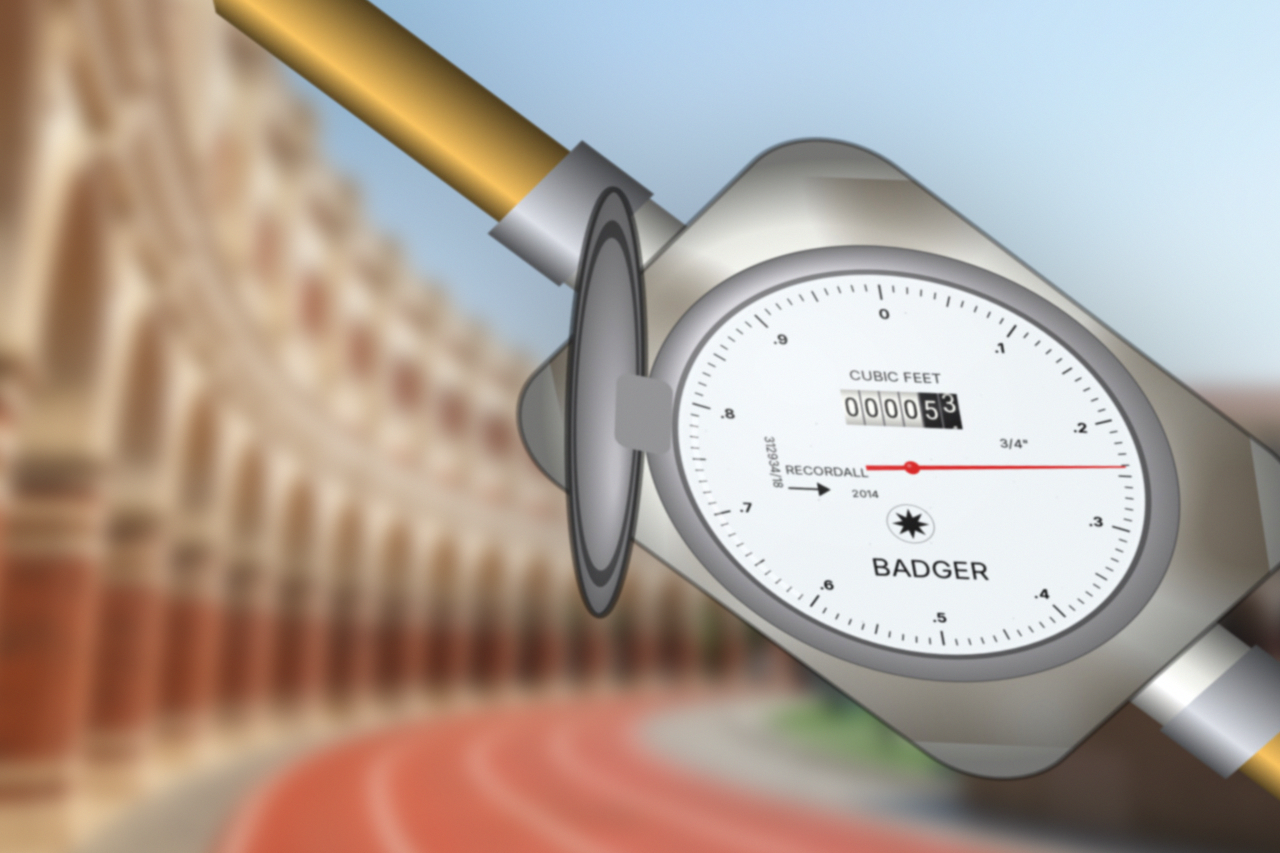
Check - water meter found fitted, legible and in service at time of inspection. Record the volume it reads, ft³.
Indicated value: 53.24 ft³
